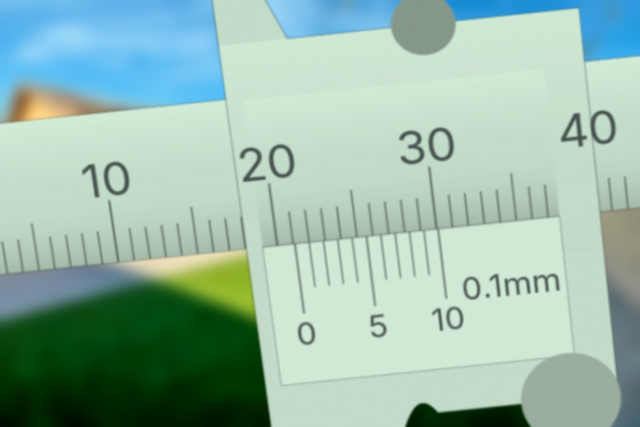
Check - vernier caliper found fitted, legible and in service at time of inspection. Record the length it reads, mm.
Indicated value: 21.1 mm
